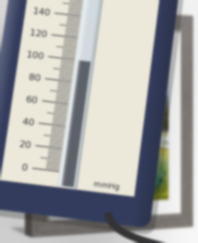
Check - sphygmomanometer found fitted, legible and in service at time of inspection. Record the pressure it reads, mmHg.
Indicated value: 100 mmHg
